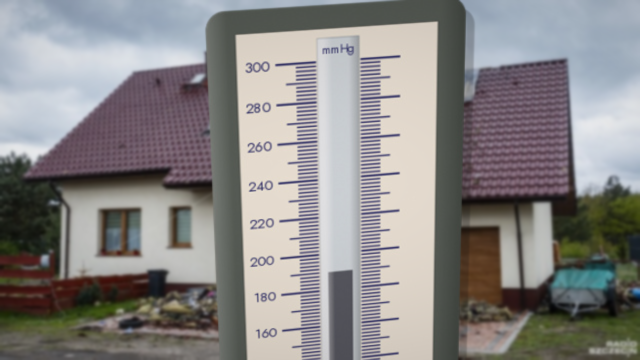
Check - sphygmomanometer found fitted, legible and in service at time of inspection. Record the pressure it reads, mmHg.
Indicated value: 190 mmHg
